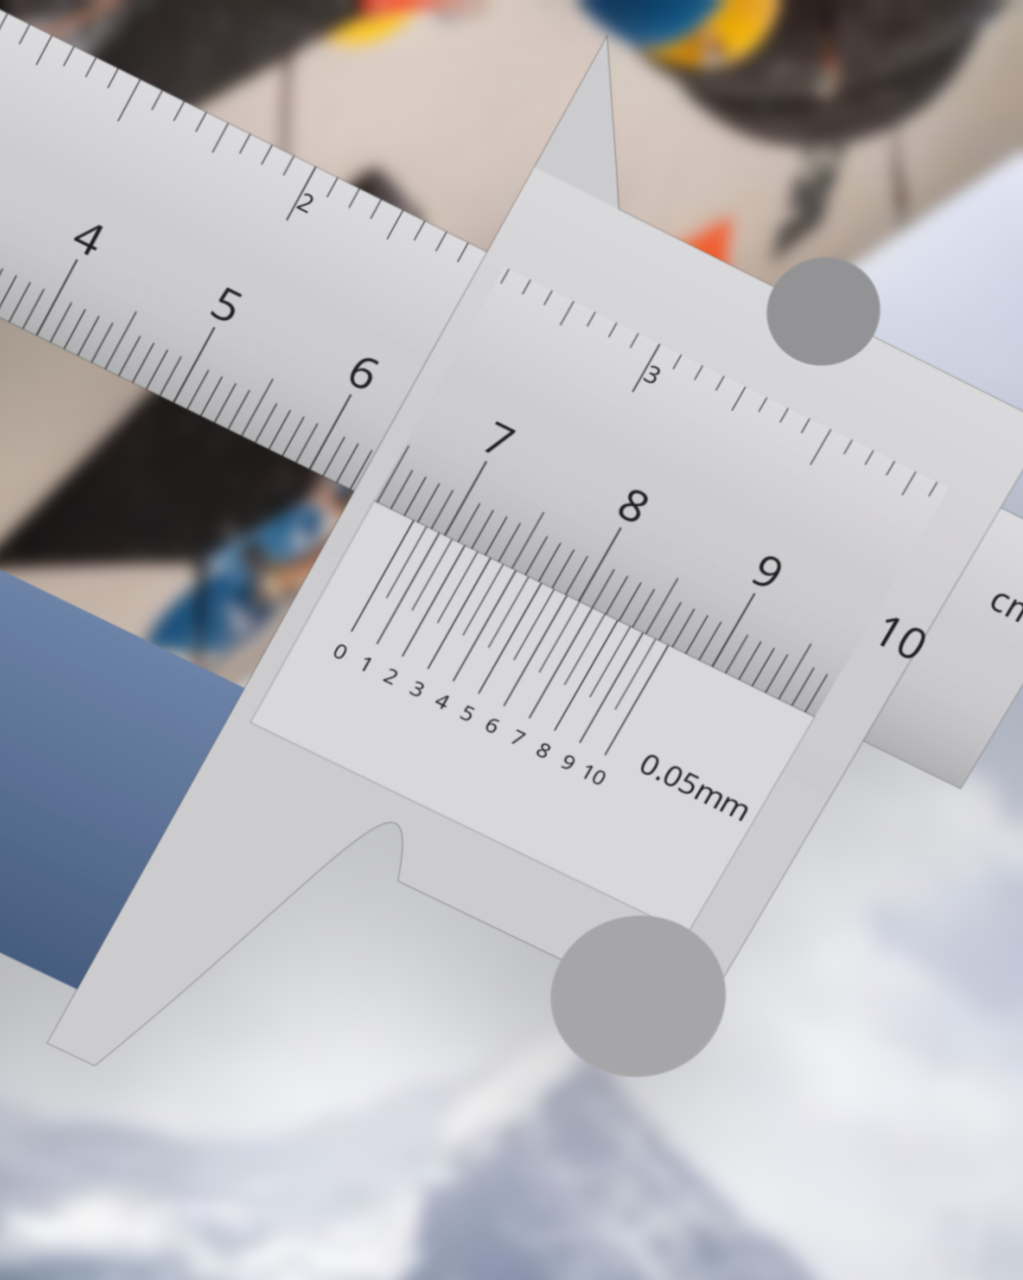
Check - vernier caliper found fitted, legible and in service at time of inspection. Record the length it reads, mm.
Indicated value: 67.7 mm
